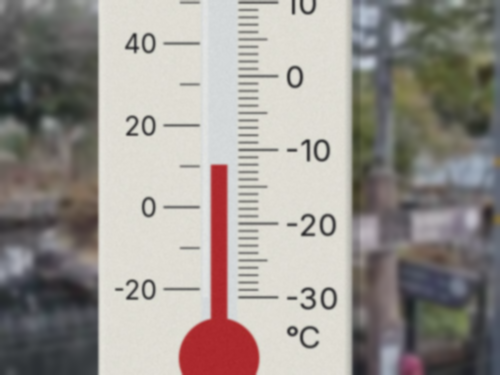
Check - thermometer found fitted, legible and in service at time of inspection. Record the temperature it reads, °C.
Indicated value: -12 °C
